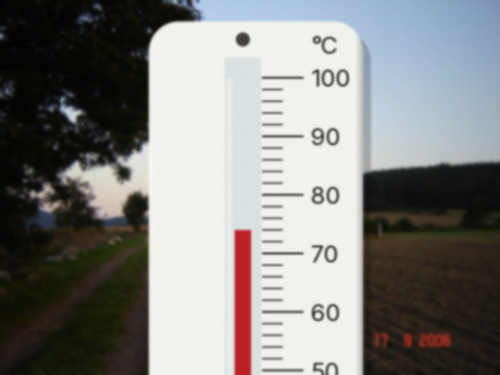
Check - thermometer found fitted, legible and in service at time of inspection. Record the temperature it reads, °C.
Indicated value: 74 °C
